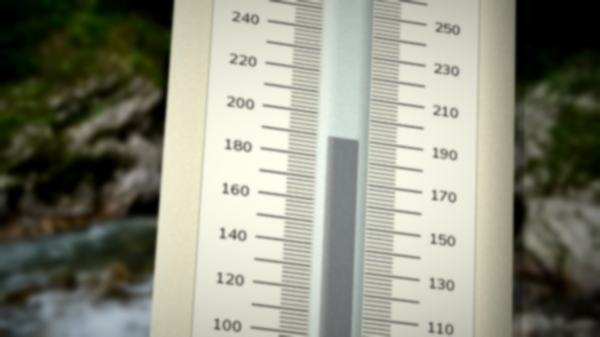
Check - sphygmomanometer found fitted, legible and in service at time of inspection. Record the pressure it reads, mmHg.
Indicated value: 190 mmHg
